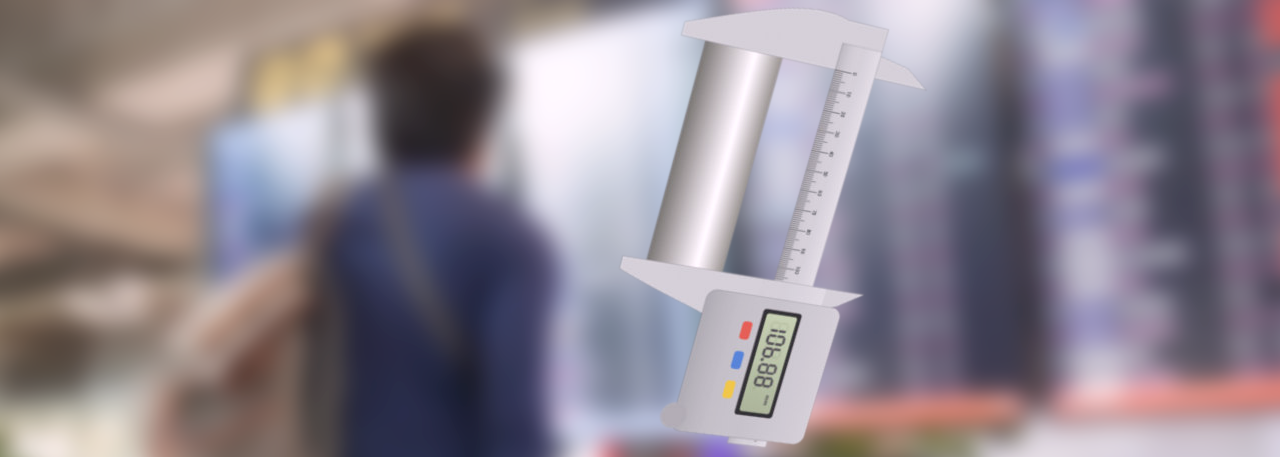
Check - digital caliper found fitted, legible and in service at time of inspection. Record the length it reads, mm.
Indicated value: 106.88 mm
